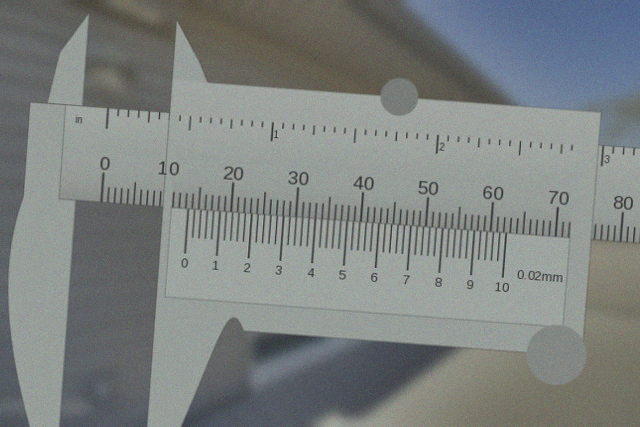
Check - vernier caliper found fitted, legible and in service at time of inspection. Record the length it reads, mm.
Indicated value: 13.4 mm
